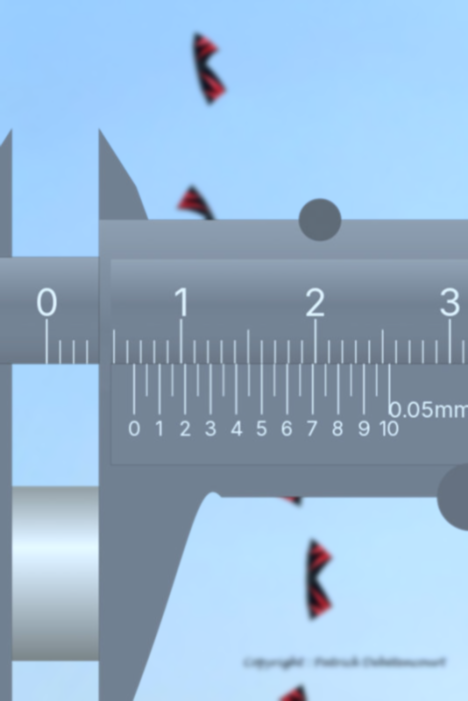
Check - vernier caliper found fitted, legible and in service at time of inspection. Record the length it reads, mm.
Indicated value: 6.5 mm
